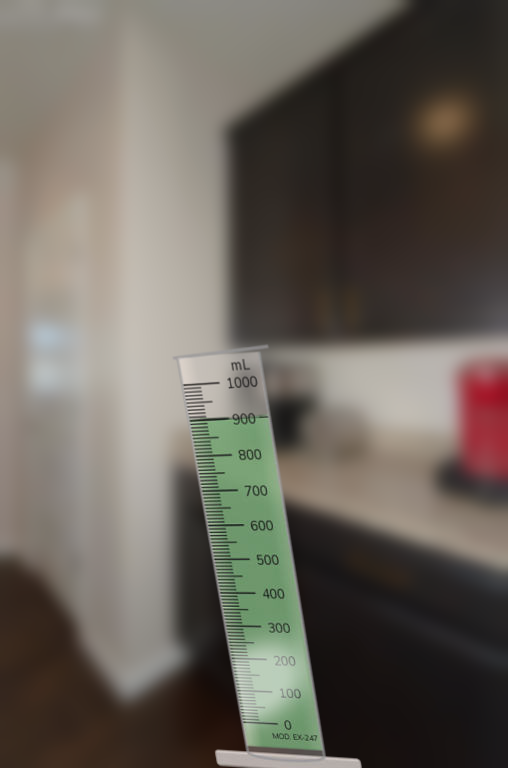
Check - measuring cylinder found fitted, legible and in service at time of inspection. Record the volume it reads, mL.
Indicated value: 900 mL
